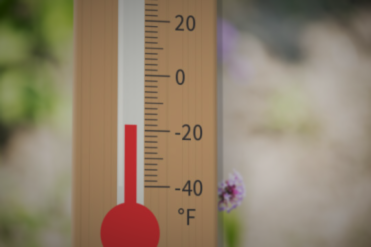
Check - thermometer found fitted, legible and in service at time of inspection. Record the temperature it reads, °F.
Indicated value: -18 °F
